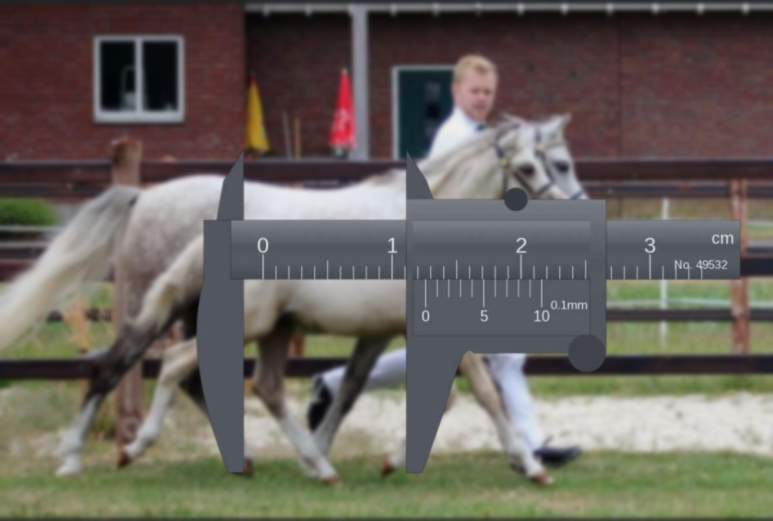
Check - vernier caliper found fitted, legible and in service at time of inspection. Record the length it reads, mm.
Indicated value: 12.6 mm
